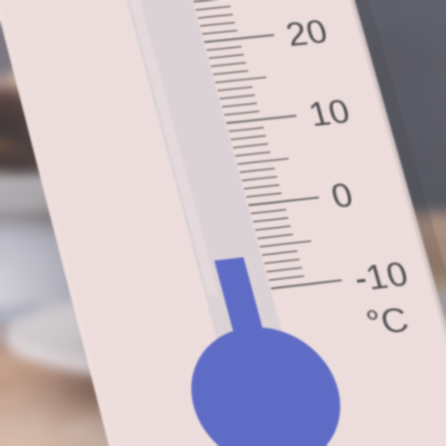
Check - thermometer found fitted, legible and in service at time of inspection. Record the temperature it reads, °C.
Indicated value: -6 °C
